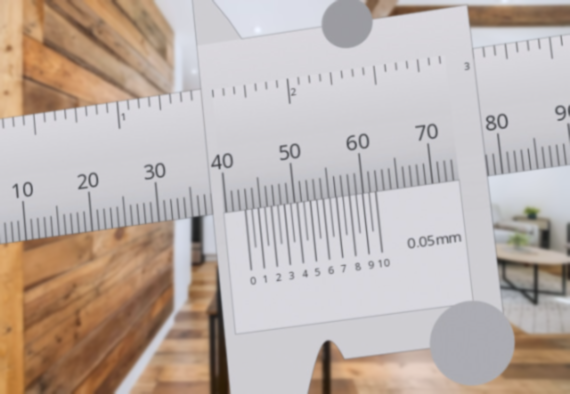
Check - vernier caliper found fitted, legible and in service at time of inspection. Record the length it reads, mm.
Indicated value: 42.8 mm
